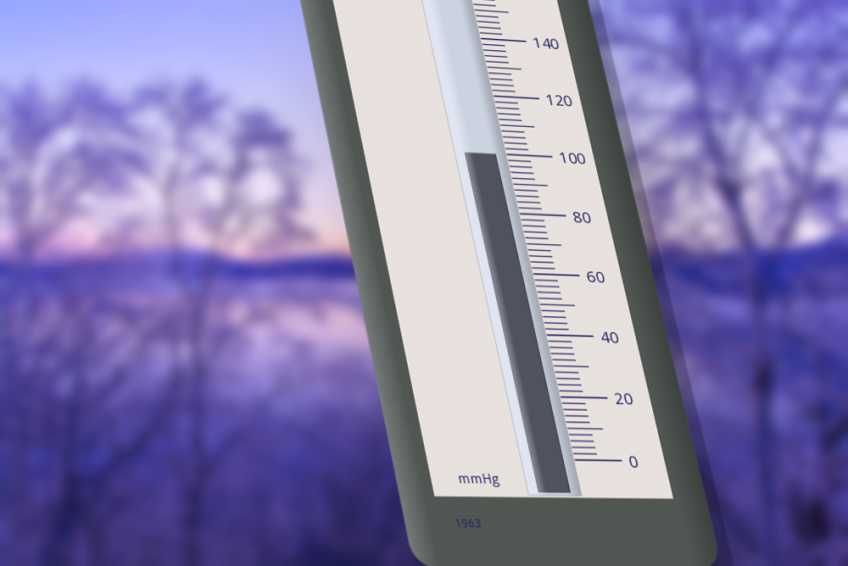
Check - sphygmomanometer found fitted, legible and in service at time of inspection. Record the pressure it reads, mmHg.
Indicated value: 100 mmHg
